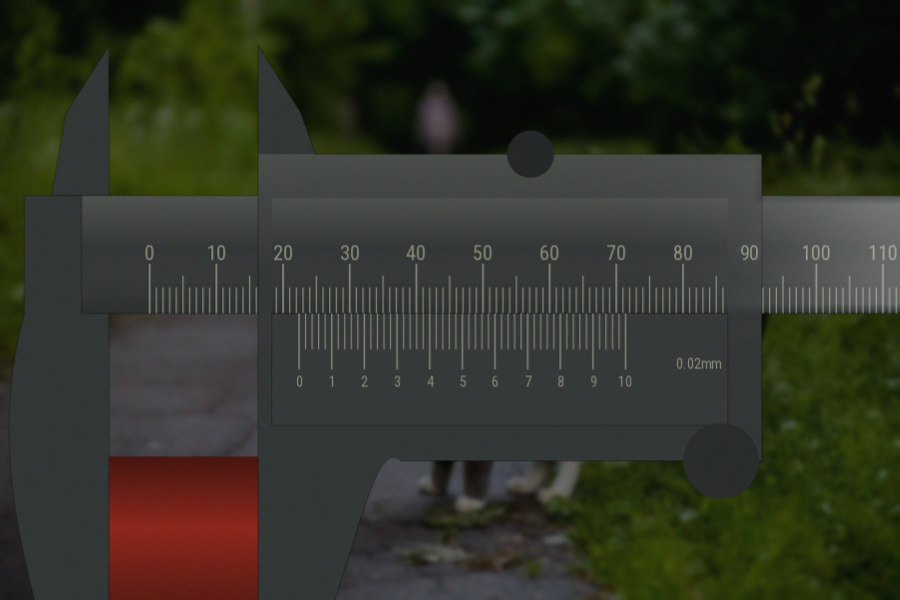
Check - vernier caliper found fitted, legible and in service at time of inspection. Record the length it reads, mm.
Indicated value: 22.4 mm
